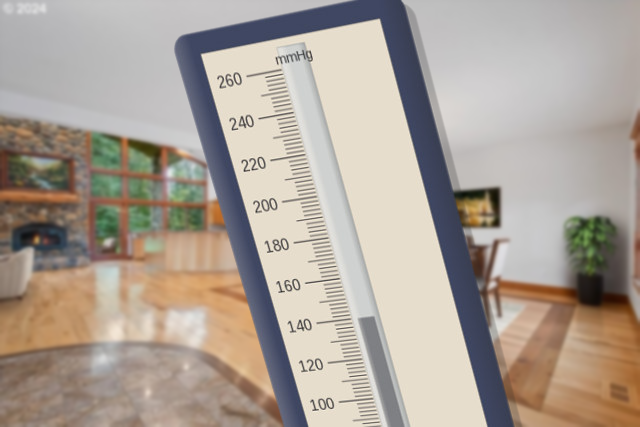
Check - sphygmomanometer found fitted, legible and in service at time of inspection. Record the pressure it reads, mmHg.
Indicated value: 140 mmHg
